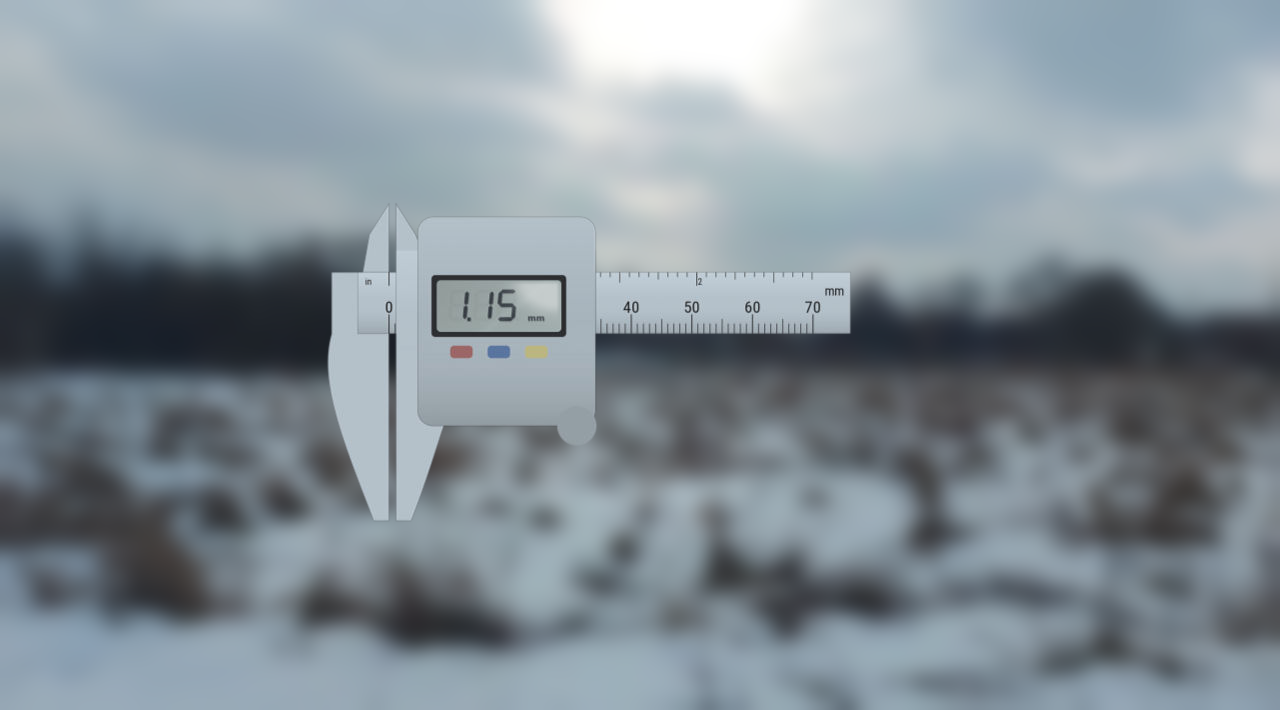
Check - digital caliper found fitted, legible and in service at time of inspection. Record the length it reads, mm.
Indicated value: 1.15 mm
